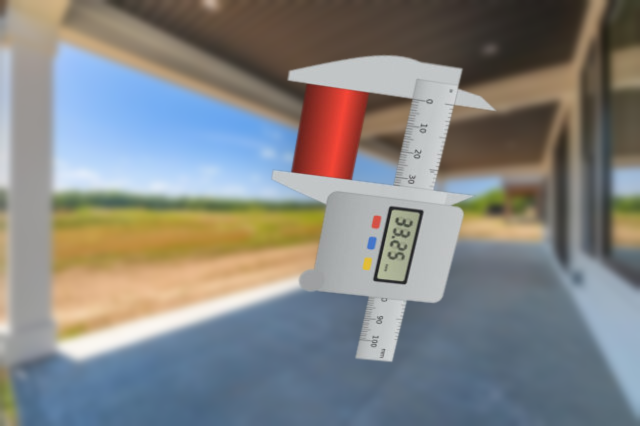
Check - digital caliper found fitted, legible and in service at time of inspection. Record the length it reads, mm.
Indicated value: 33.25 mm
